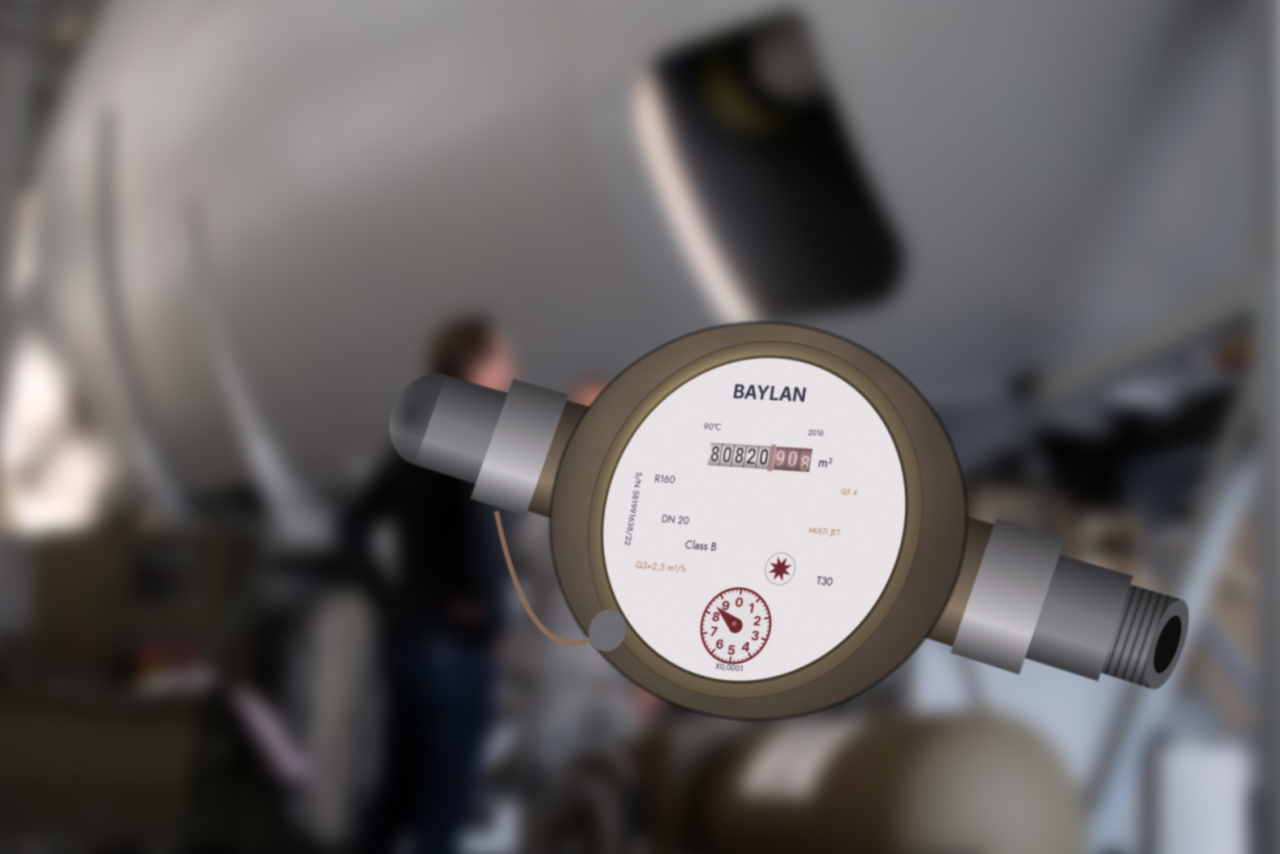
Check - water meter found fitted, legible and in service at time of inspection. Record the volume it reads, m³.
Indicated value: 80820.9078 m³
